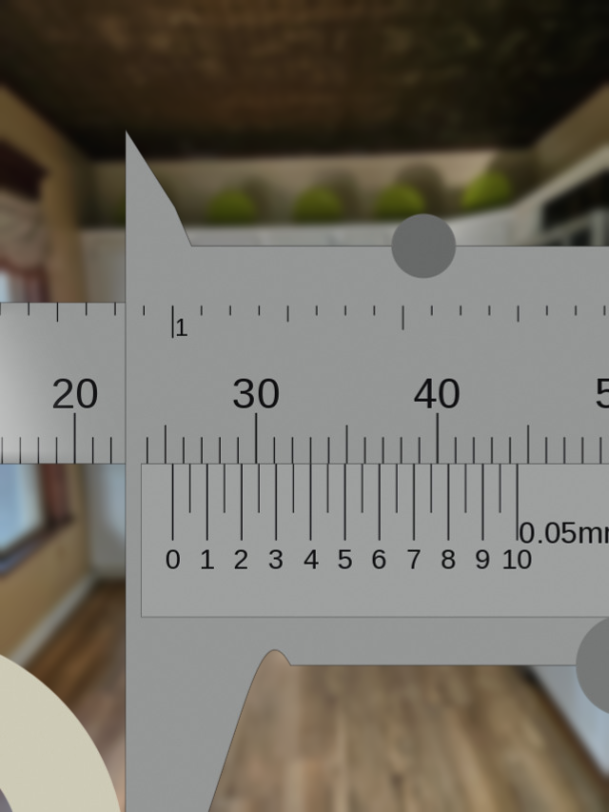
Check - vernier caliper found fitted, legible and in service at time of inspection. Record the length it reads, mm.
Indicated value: 25.4 mm
